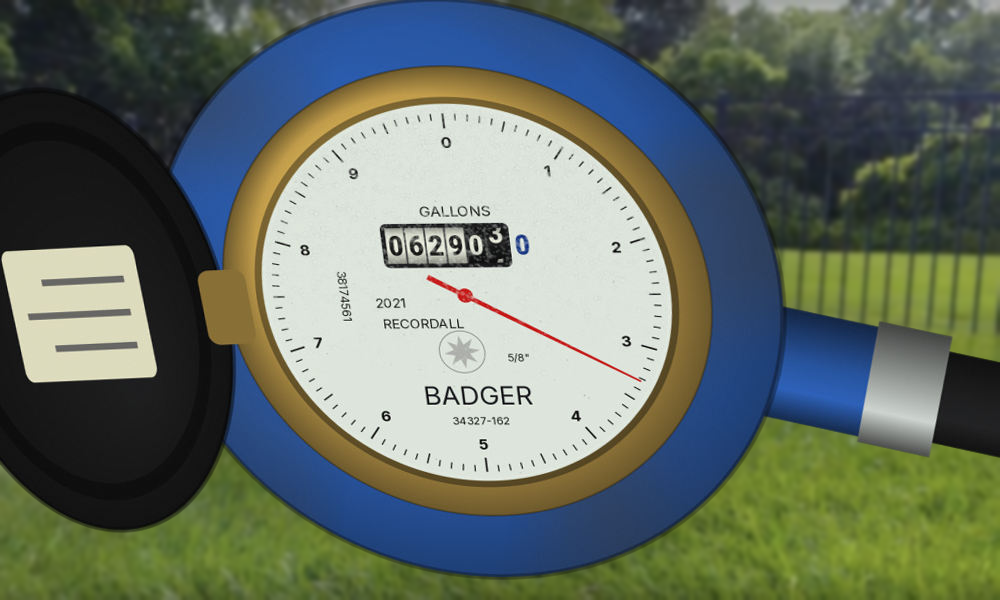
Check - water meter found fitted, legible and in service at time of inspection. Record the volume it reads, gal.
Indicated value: 629033.3 gal
